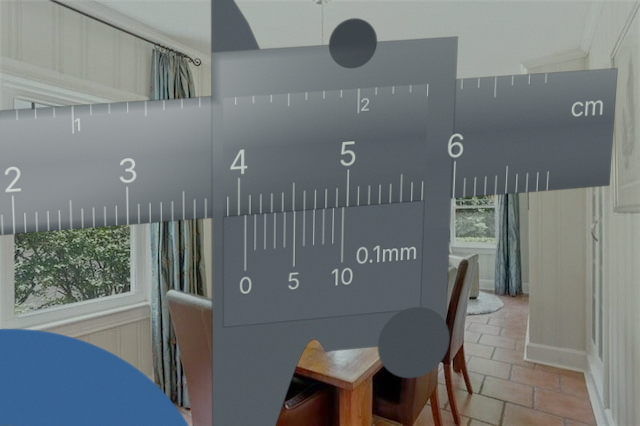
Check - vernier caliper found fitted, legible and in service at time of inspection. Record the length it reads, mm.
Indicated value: 40.6 mm
